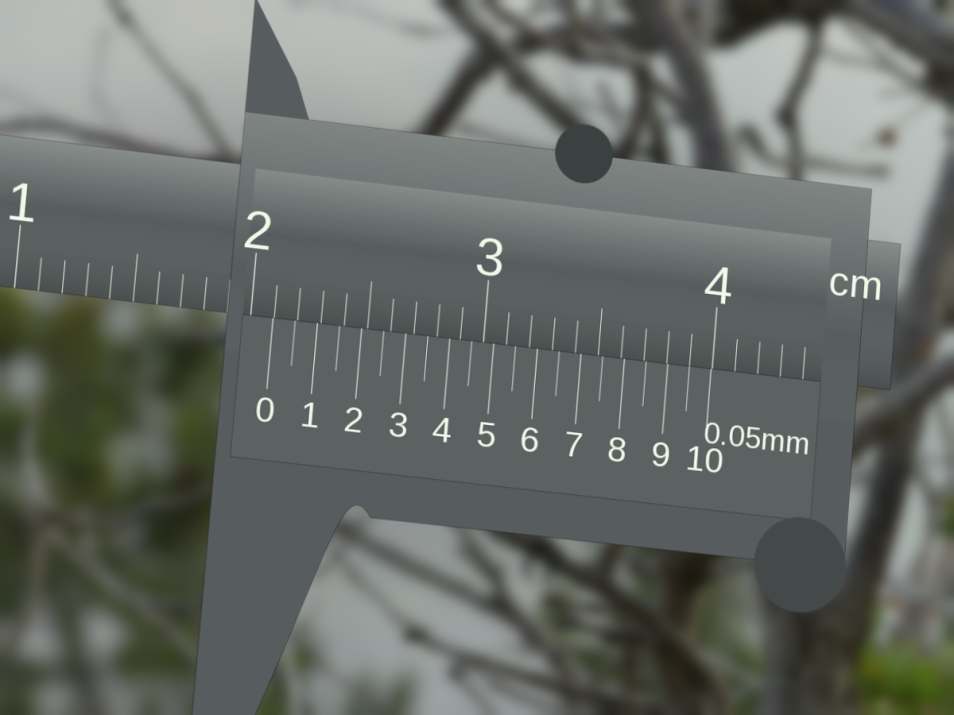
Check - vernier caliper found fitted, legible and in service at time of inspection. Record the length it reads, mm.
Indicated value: 20.95 mm
